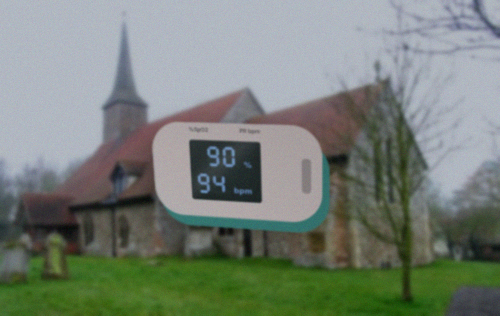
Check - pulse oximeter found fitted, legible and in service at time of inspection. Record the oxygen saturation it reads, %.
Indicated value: 90 %
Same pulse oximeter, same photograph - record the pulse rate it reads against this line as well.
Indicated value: 94 bpm
